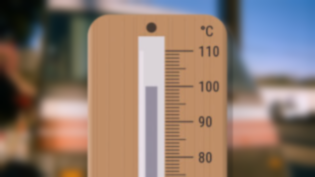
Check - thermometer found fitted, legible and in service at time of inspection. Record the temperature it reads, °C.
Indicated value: 100 °C
